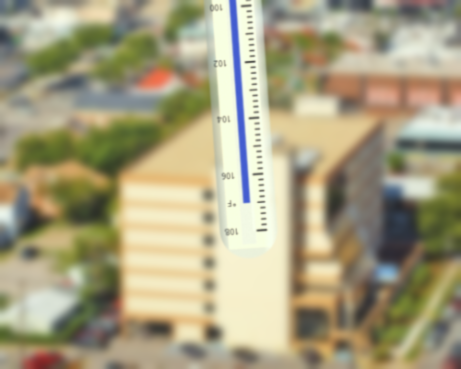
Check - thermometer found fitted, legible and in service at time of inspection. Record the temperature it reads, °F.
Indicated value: 107 °F
